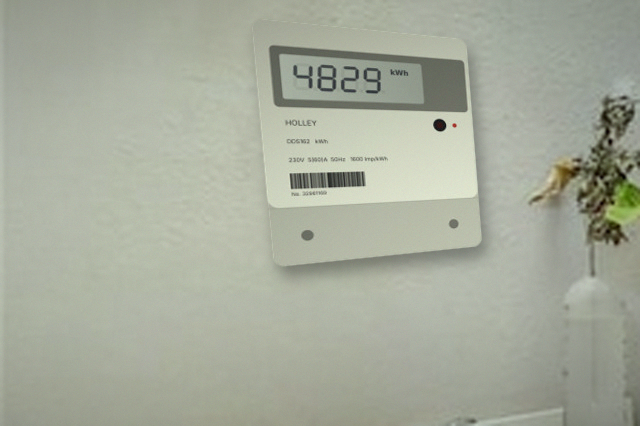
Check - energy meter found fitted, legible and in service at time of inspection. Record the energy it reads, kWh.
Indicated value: 4829 kWh
